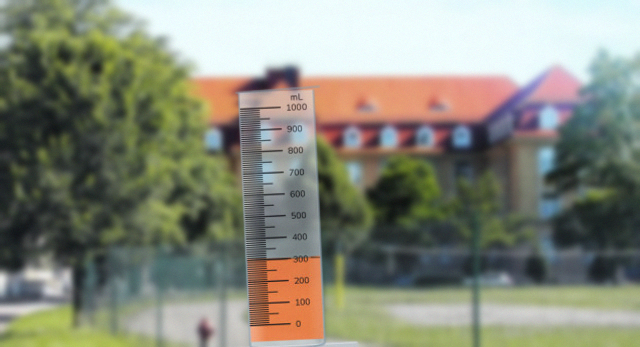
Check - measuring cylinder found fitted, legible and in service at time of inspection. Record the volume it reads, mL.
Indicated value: 300 mL
